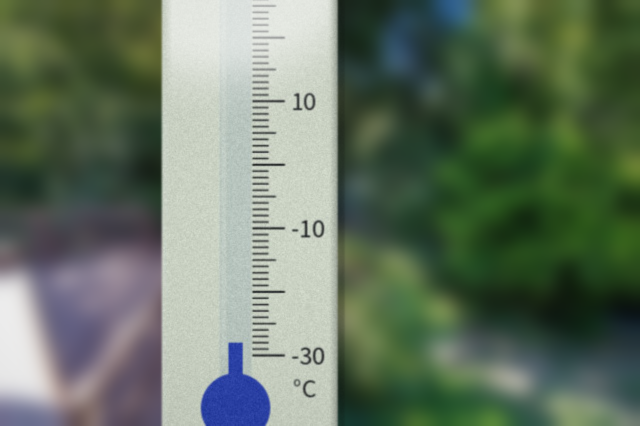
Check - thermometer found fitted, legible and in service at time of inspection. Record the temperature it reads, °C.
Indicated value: -28 °C
